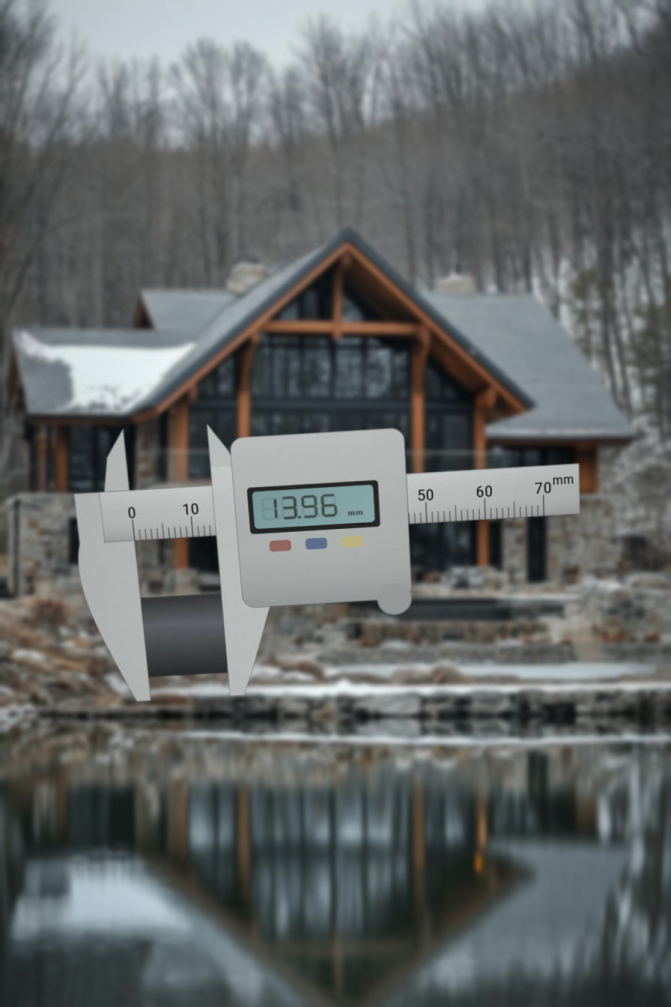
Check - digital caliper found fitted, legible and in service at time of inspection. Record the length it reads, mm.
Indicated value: 13.96 mm
